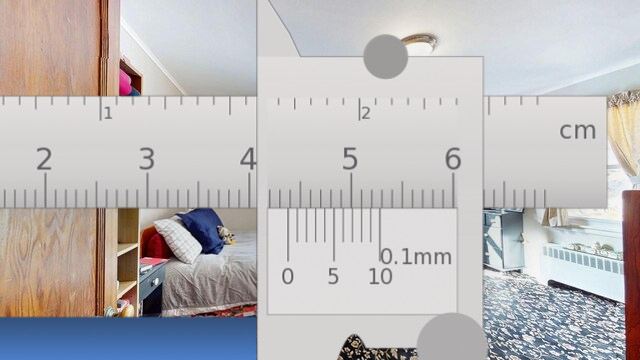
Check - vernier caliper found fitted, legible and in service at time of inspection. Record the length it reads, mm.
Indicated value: 43.8 mm
